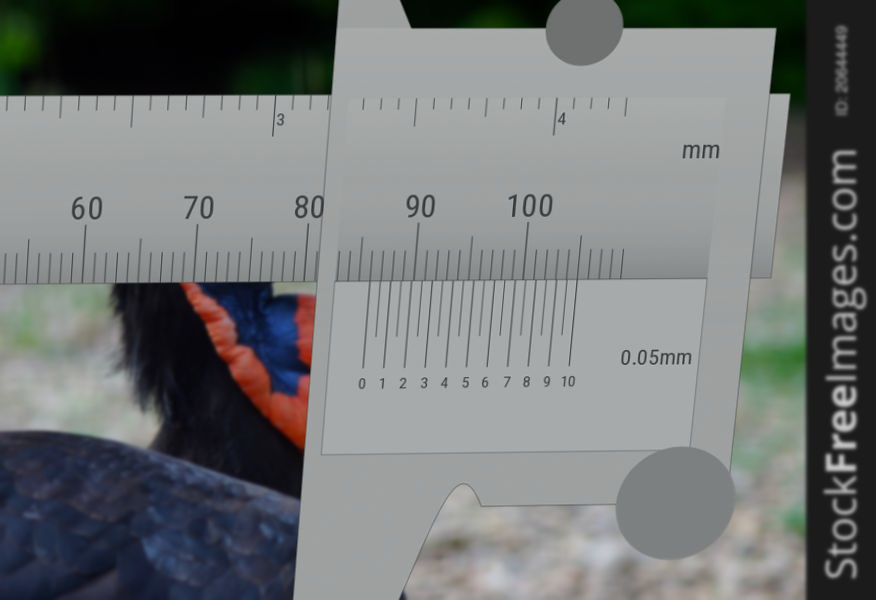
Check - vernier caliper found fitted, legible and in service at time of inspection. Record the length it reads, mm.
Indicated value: 86.0 mm
